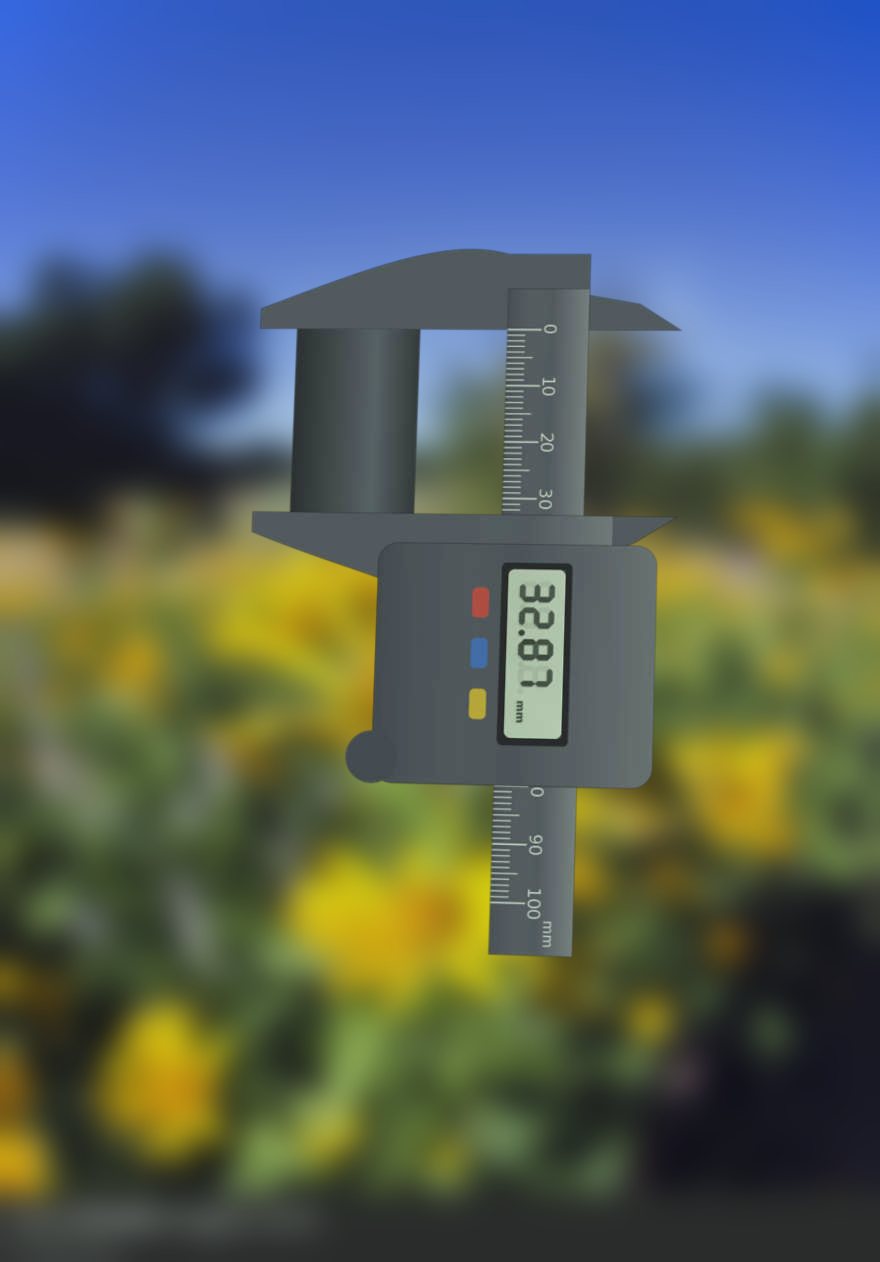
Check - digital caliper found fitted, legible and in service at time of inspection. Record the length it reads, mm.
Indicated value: 32.87 mm
